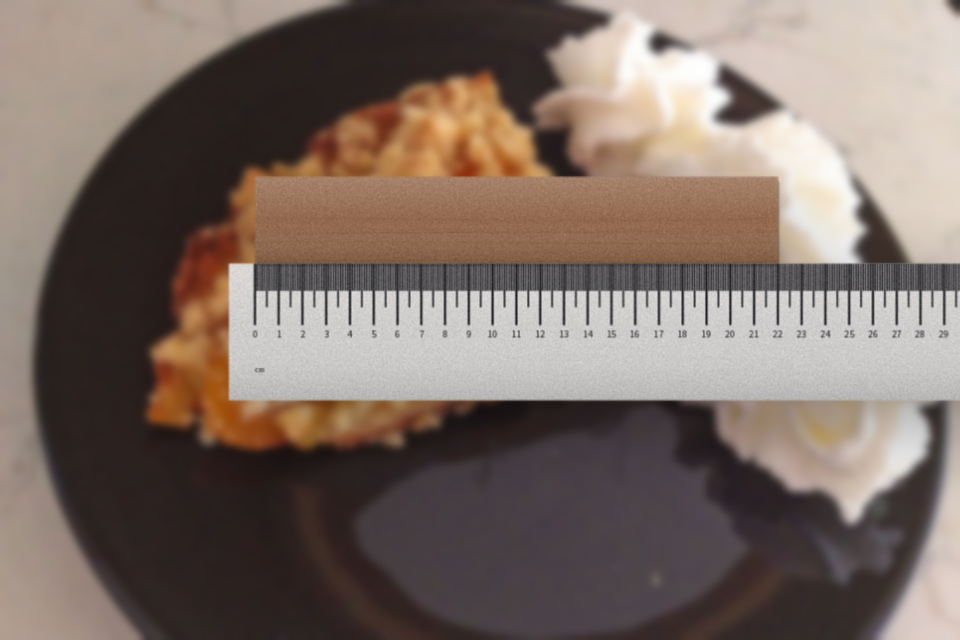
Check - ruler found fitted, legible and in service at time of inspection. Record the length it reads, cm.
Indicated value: 22 cm
